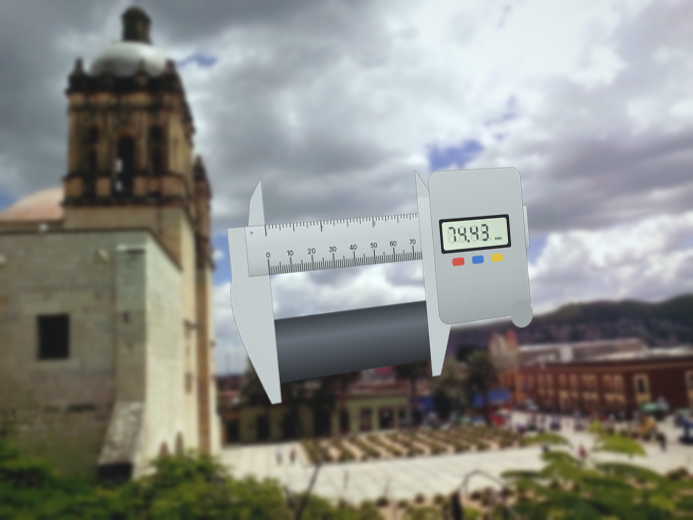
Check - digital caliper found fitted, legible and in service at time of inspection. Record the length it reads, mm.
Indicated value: 74.43 mm
